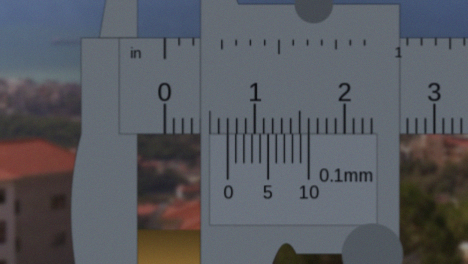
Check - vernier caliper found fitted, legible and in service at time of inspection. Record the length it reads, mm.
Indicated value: 7.0 mm
